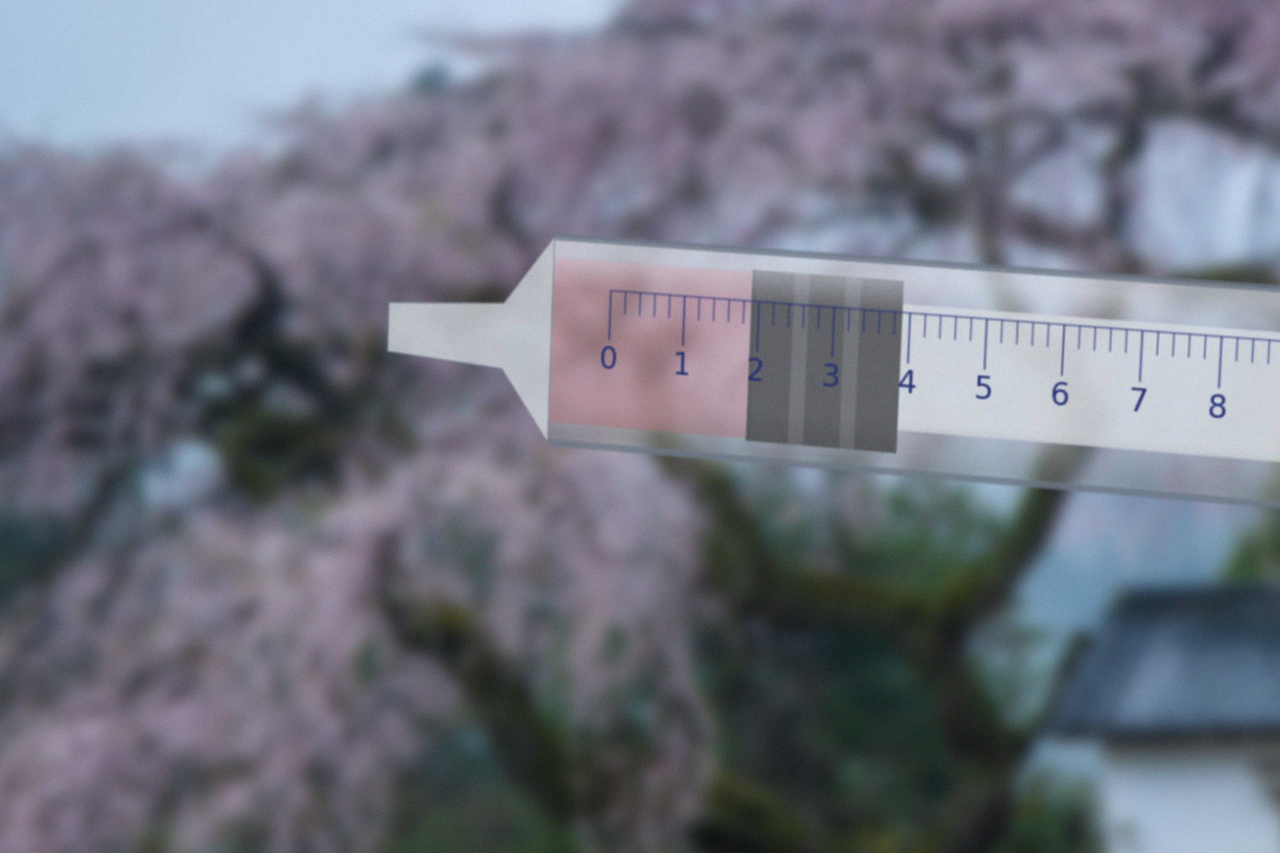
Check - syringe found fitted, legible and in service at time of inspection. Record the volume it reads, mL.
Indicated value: 1.9 mL
